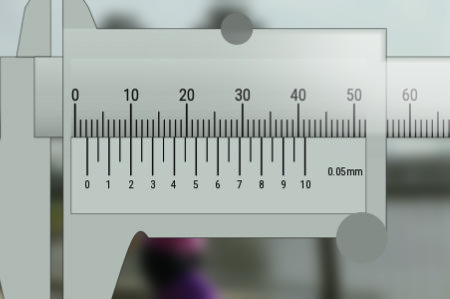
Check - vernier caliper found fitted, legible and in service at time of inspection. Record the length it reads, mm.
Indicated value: 2.2 mm
